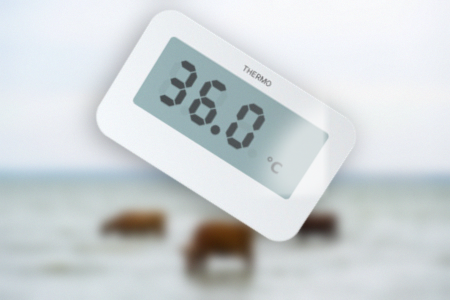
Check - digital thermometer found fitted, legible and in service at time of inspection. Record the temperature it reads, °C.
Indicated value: 36.0 °C
